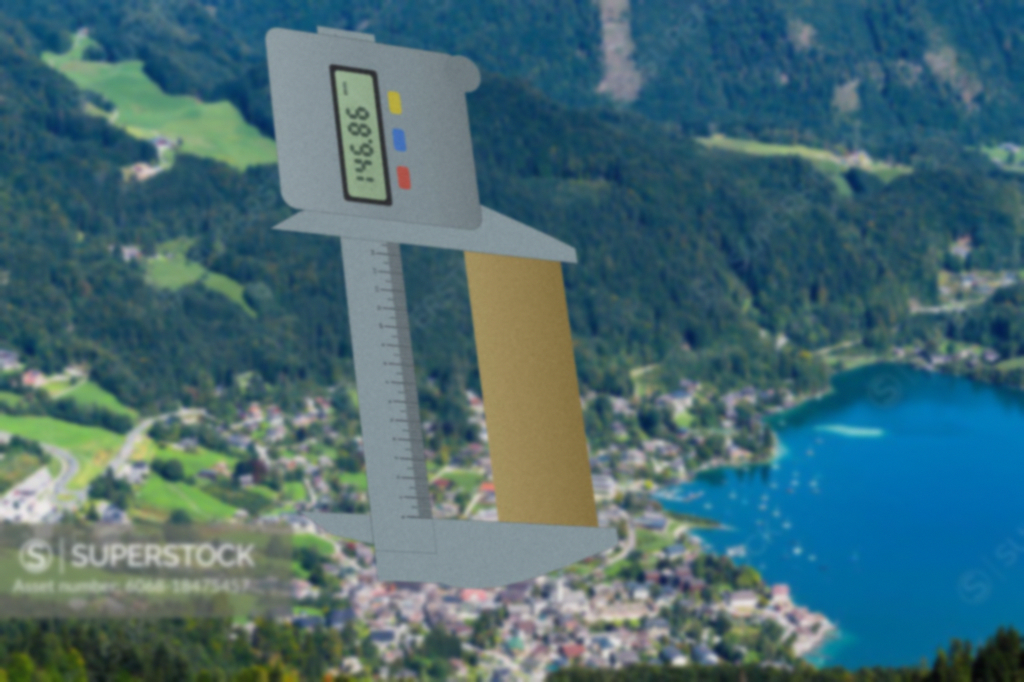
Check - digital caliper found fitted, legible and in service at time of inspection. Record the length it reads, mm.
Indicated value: 146.86 mm
